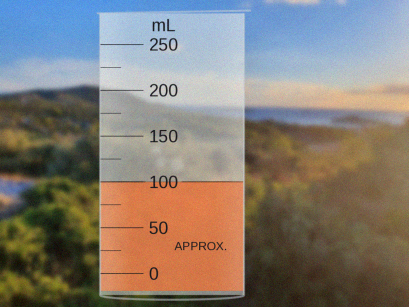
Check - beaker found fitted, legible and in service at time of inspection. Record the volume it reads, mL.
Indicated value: 100 mL
